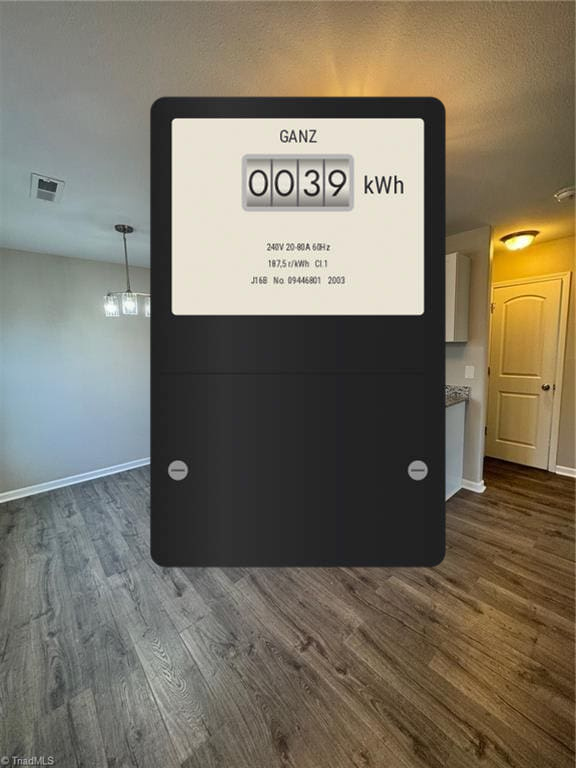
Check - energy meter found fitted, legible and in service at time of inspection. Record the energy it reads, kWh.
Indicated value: 39 kWh
